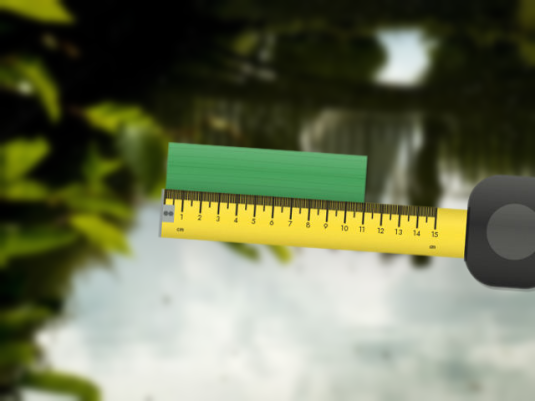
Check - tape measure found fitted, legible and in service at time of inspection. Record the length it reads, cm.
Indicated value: 11 cm
